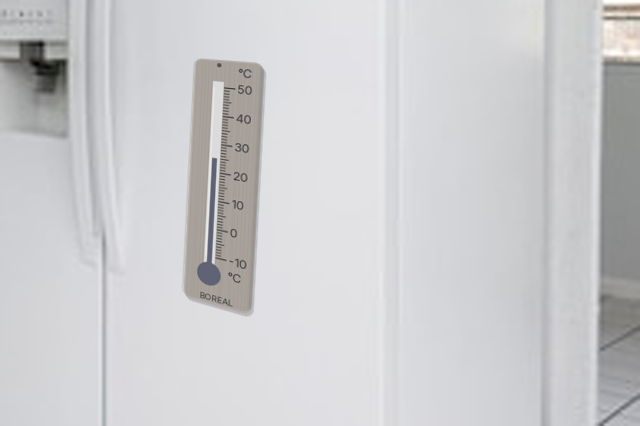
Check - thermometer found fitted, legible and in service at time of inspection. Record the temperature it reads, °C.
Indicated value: 25 °C
